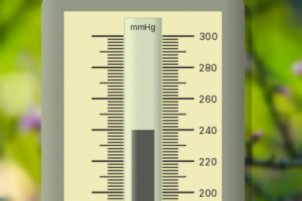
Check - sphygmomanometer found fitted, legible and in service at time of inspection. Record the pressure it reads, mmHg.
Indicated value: 240 mmHg
